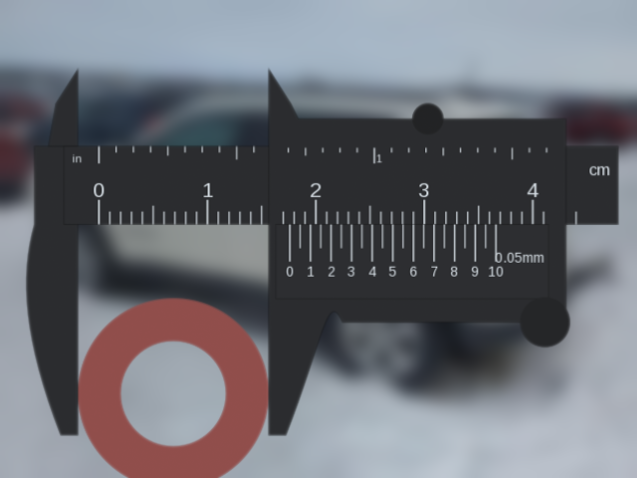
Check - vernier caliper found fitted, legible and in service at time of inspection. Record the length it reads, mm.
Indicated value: 17.6 mm
